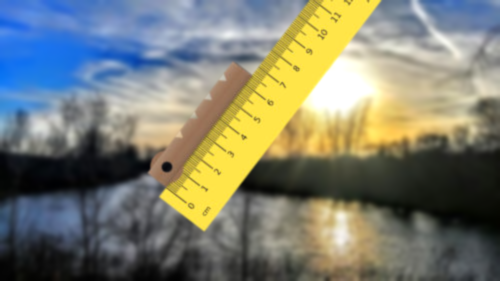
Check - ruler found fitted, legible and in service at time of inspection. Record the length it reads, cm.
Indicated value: 6.5 cm
